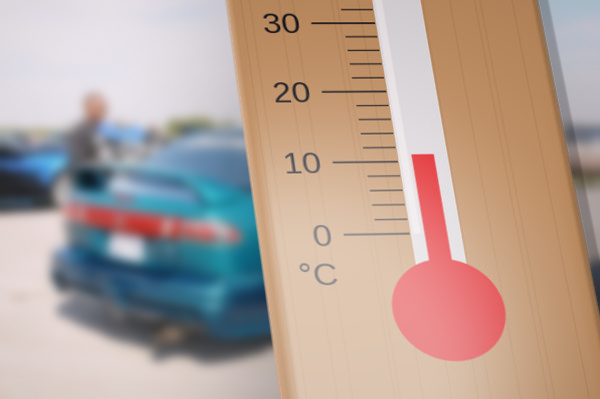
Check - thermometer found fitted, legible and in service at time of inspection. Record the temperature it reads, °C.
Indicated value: 11 °C
